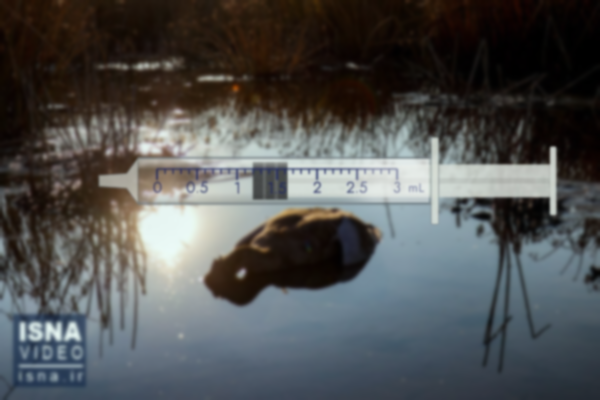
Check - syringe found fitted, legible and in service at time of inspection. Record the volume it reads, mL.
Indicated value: 1.2 mL
